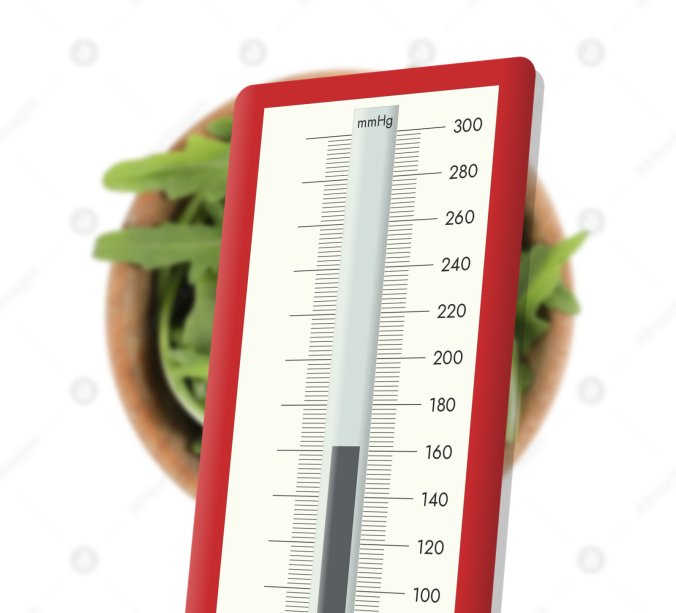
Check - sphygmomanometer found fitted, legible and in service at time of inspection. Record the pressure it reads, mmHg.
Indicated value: 162 mmHg
